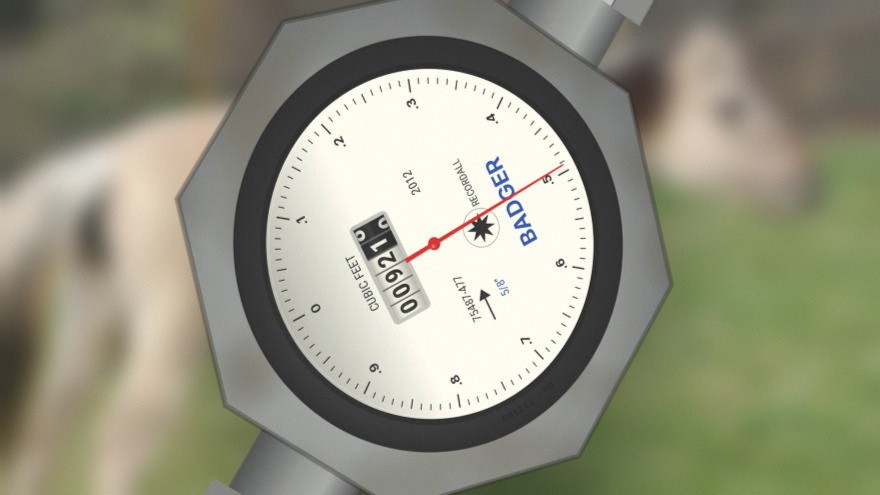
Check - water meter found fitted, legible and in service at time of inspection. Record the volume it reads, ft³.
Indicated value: 9218.49 ft³
